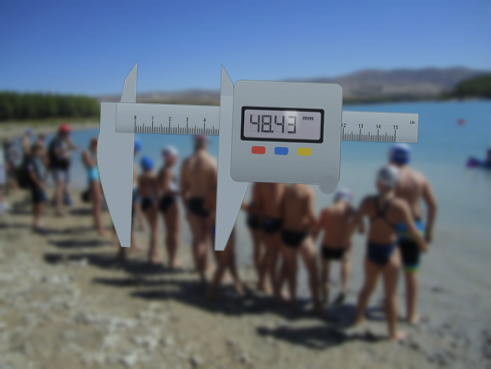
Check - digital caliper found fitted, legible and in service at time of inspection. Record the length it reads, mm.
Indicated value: 48.43 mm
